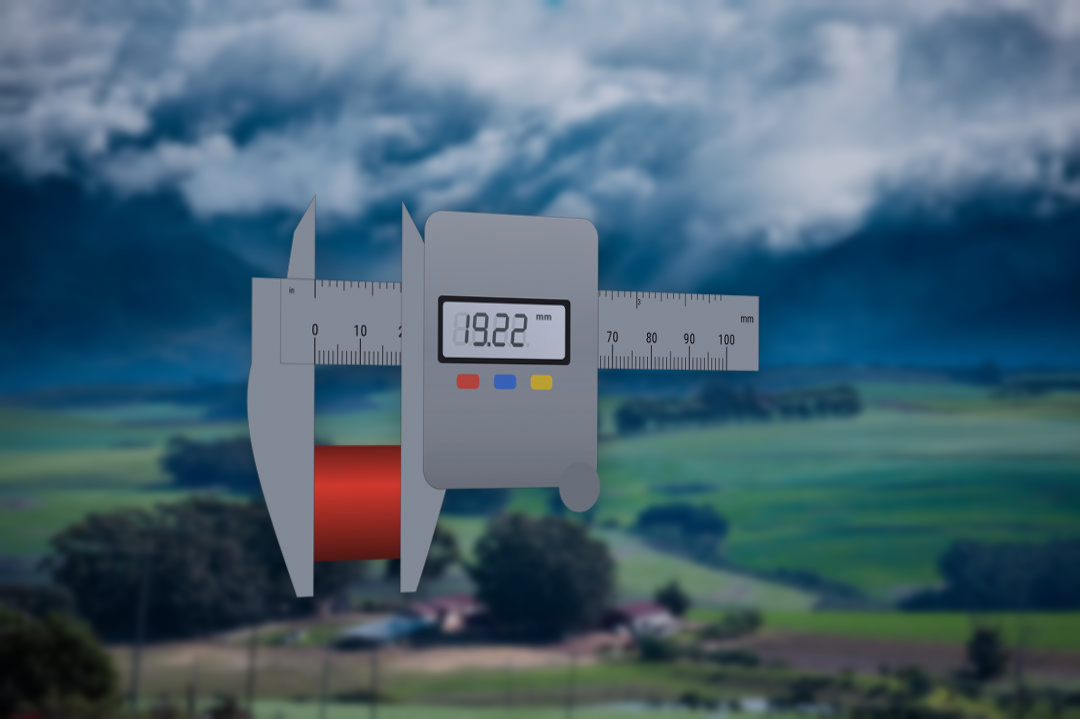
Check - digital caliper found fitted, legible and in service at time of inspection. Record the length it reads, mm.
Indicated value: 19.22 mm
